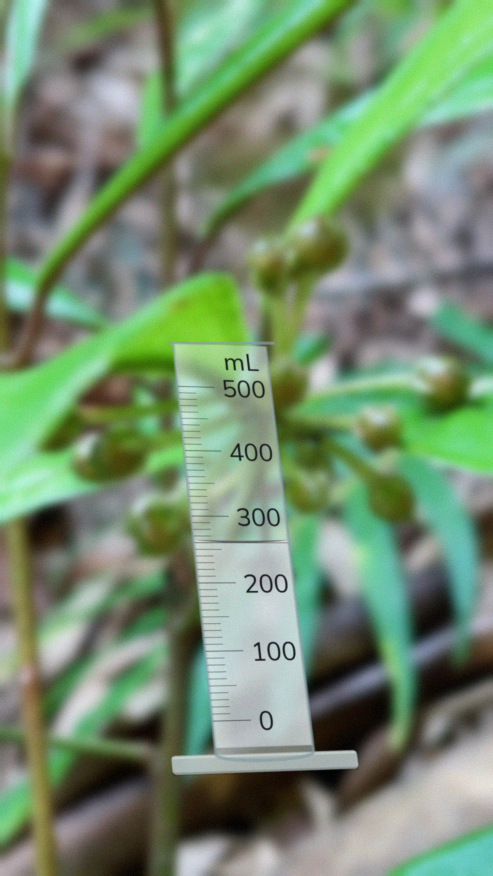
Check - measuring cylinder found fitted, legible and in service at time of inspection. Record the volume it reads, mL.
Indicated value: 260 mL
